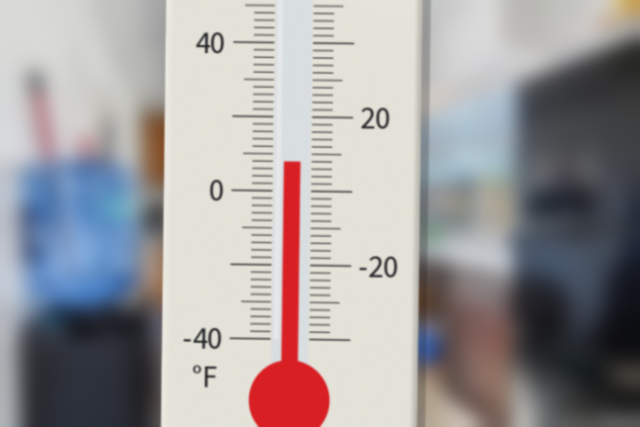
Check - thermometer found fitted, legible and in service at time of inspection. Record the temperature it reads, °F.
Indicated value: 8 °F
